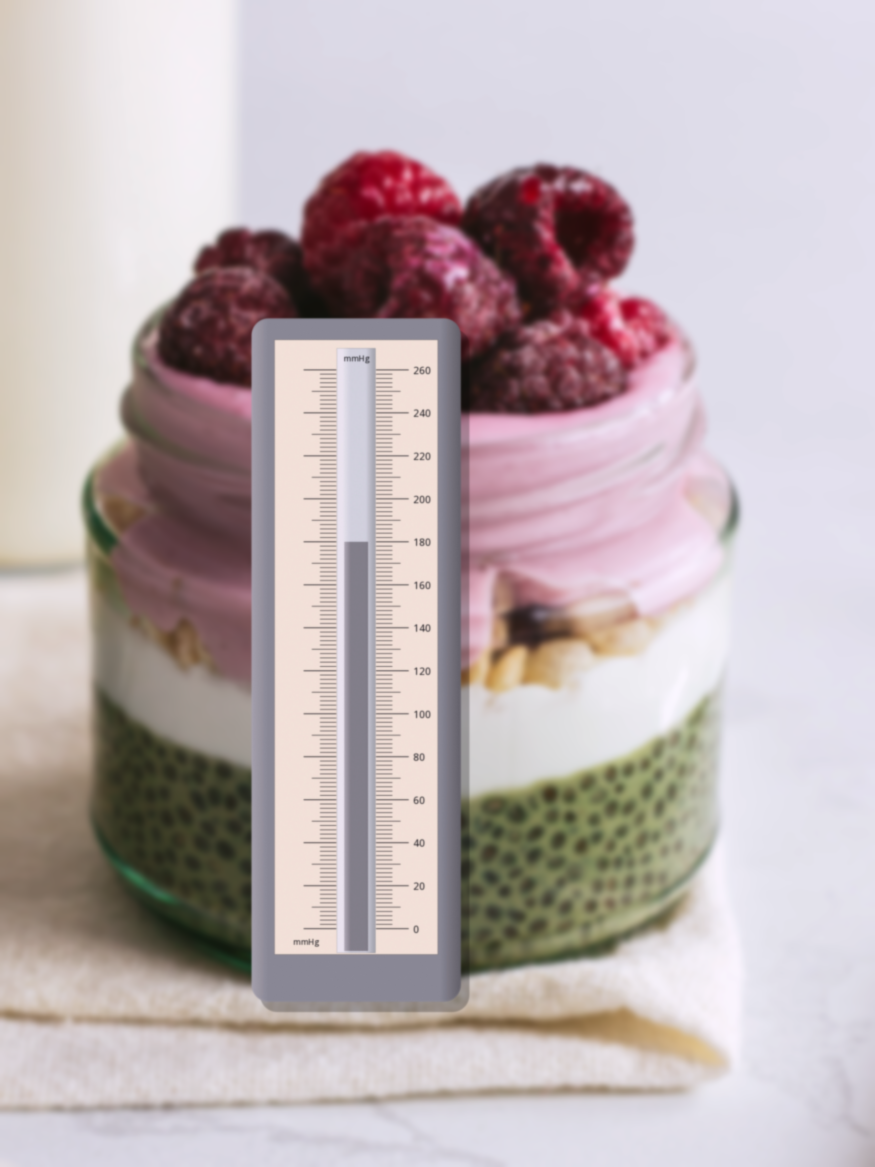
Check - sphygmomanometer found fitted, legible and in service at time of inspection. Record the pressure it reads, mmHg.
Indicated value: 180 mmHg
